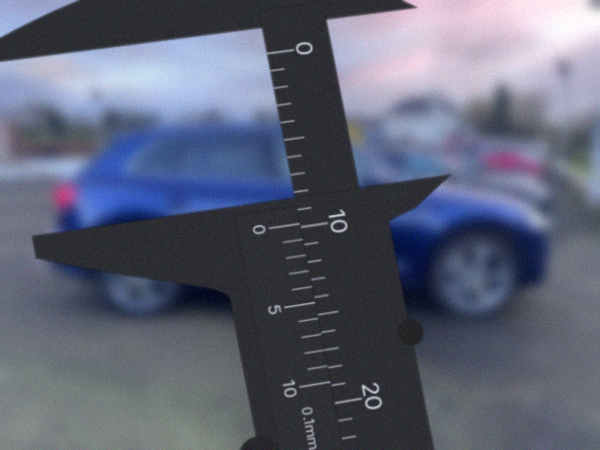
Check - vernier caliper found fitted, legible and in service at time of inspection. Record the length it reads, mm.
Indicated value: 9.8 mm
